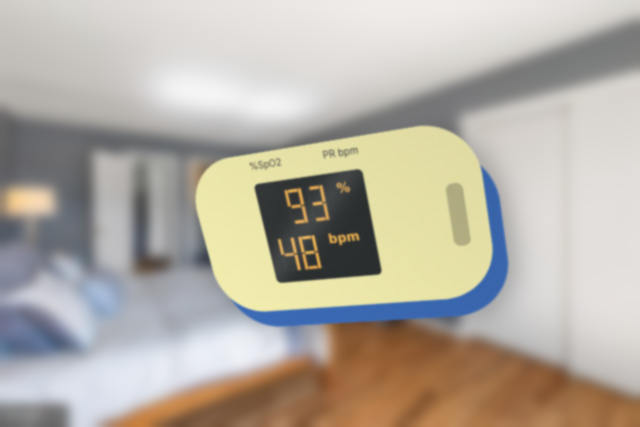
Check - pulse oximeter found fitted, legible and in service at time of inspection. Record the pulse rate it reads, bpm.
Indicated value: 48 bpm
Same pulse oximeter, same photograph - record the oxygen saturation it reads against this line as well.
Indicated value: 93 %
